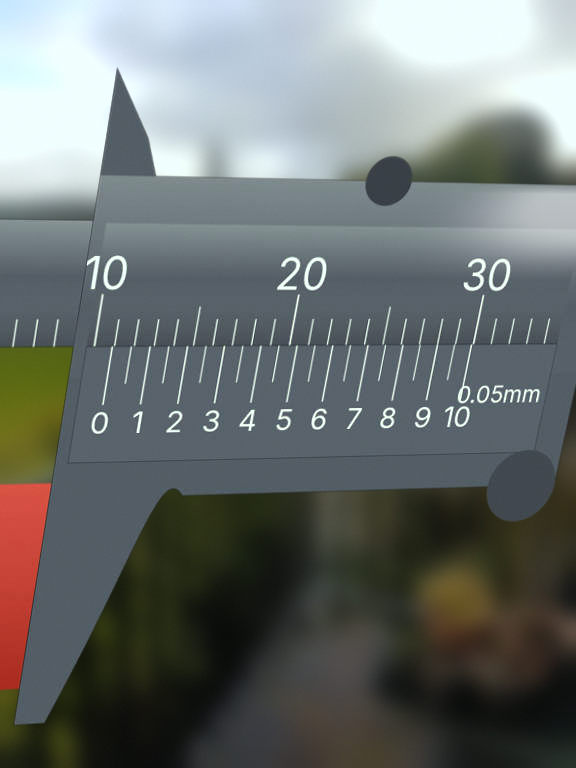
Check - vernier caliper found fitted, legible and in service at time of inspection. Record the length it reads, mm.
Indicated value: 10.9 mm
